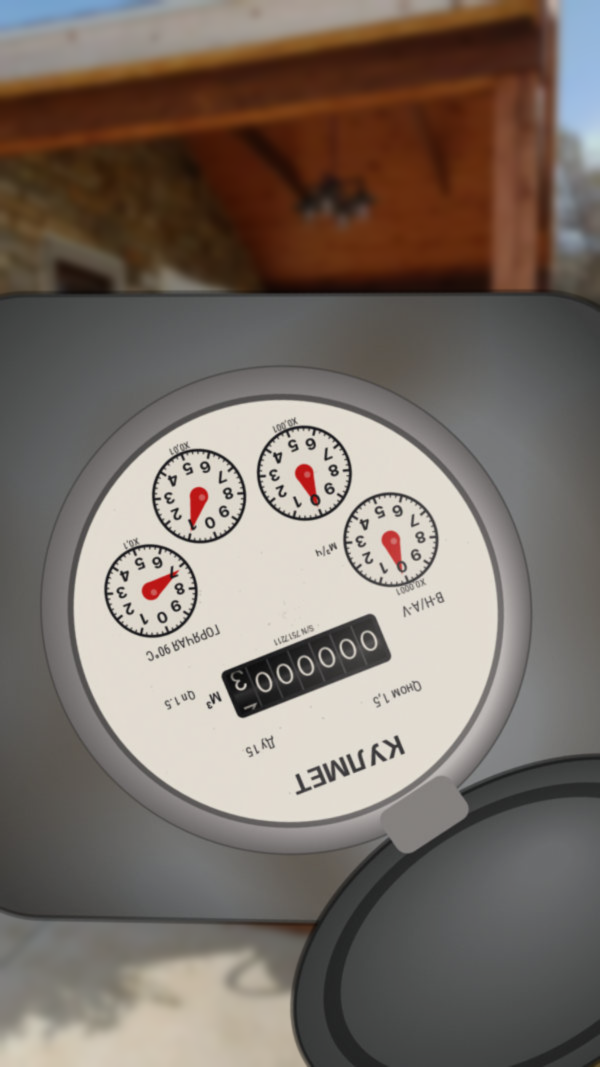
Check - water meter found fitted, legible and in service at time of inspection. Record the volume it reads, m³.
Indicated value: 2.7100 m³
